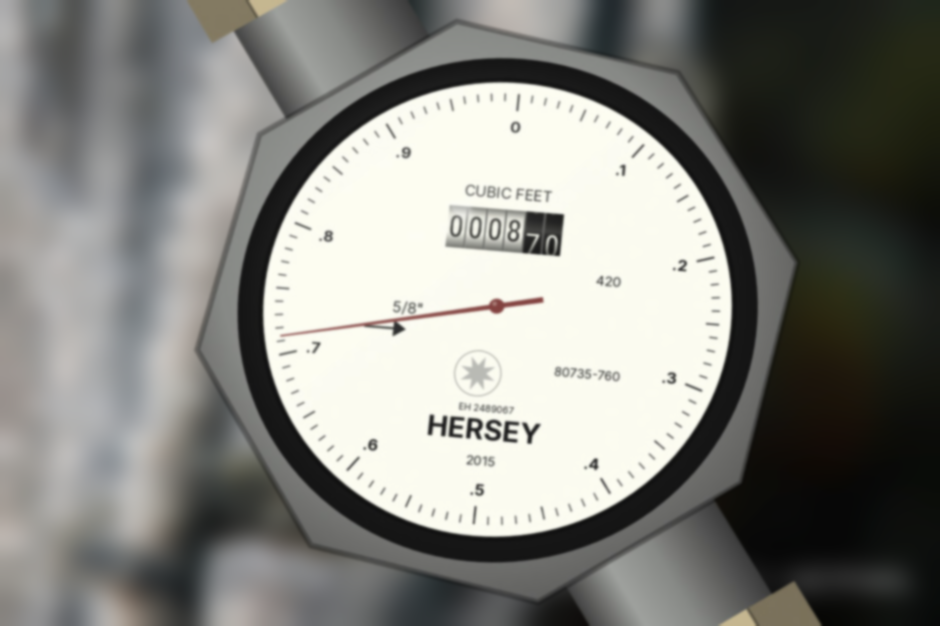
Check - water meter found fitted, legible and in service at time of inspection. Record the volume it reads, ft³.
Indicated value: 869.71 ft³
